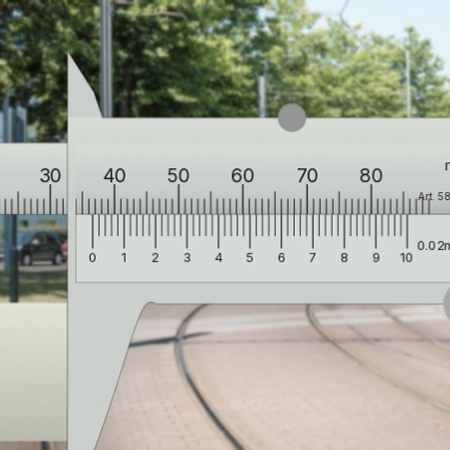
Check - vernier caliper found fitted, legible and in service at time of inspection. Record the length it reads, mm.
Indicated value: 36.6 mm
